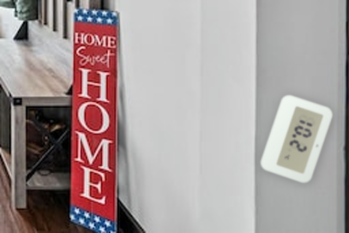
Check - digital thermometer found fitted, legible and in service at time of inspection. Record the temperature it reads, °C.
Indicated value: 10.2 °C
